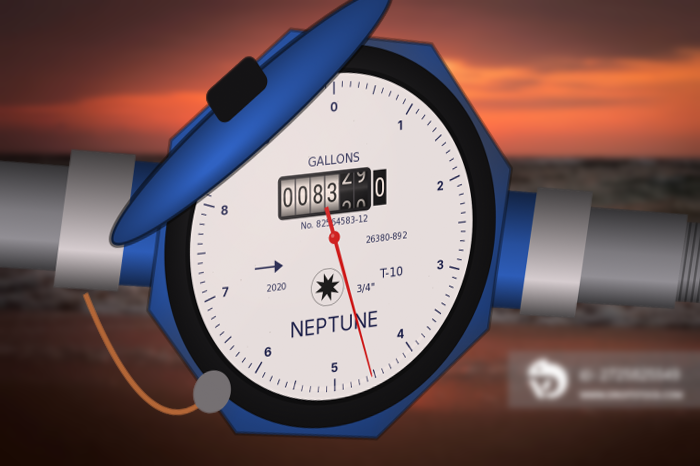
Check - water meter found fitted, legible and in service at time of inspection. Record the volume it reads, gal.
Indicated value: 83294.5 gal
